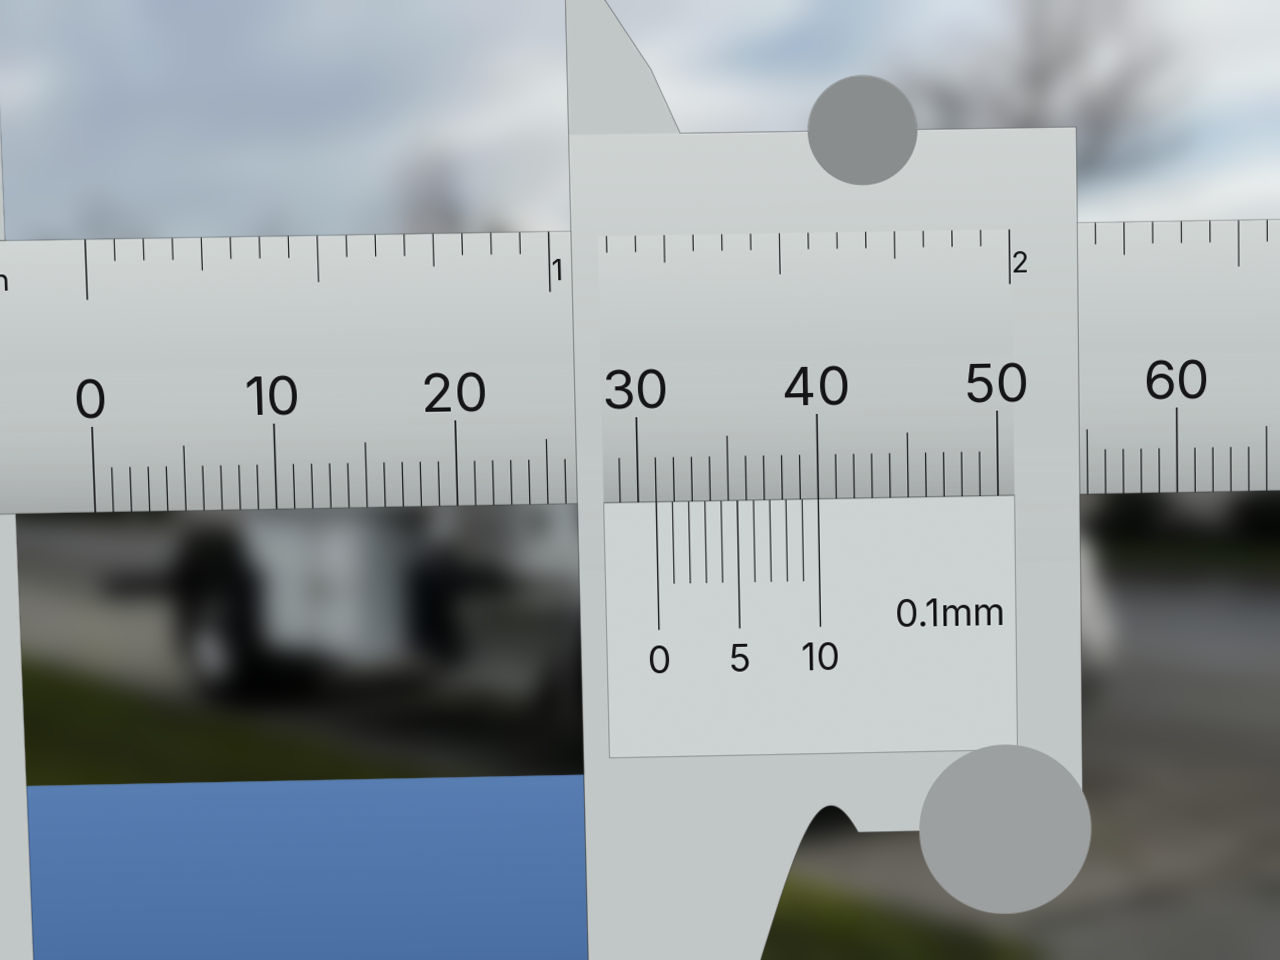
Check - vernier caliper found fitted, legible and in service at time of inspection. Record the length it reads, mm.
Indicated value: 31.0 mm
